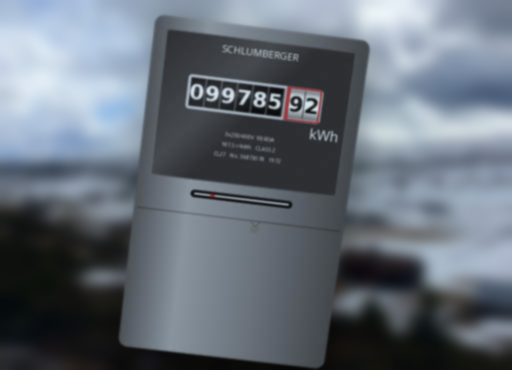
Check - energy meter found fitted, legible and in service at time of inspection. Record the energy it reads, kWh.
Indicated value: 99785.92 kWh
